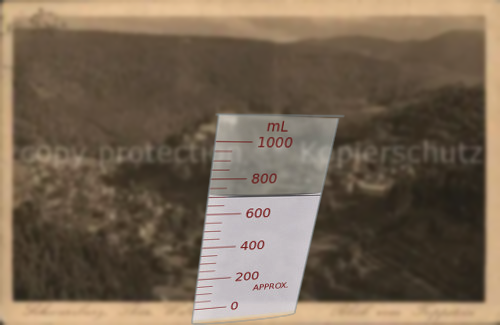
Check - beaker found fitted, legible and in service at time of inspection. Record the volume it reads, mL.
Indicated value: 700 mL
